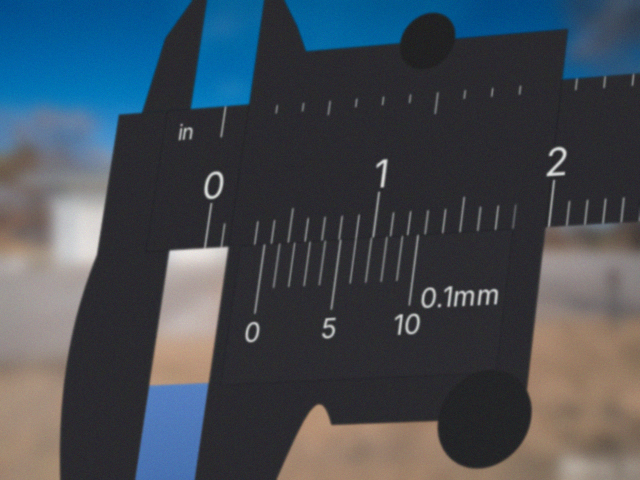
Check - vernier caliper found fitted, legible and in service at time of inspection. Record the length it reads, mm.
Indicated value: 3.6 mm
